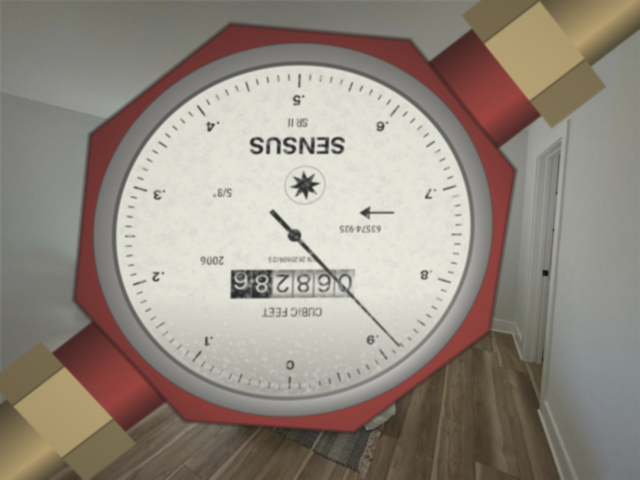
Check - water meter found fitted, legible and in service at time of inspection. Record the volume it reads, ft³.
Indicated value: 68285.88 ft³
